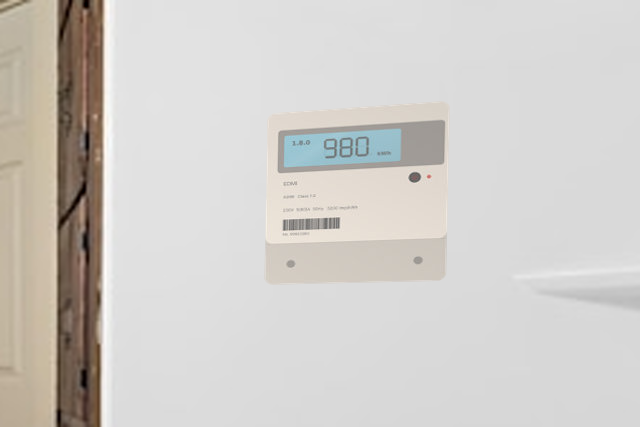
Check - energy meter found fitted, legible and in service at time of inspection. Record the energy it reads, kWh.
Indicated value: 980 kWh
